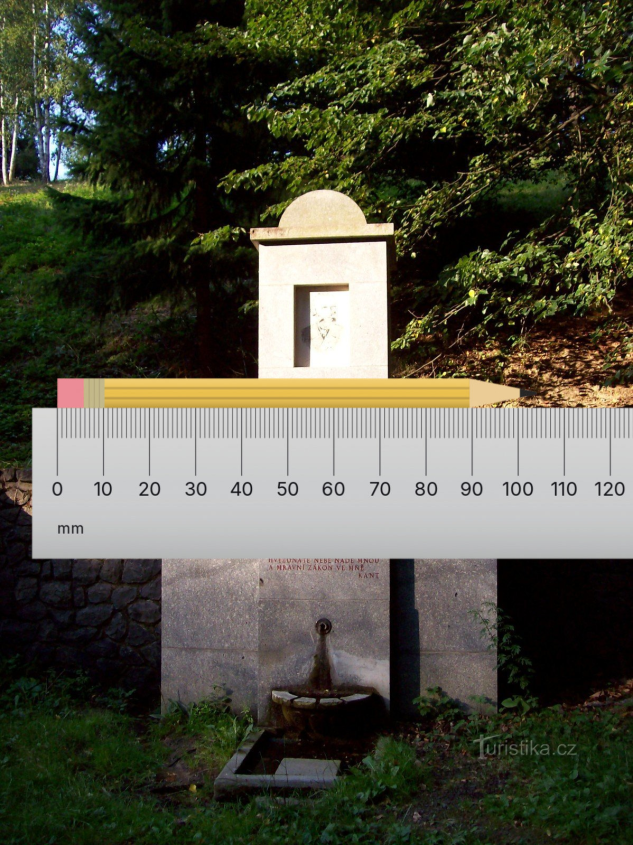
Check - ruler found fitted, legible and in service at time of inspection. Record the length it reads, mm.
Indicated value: 104 mm
